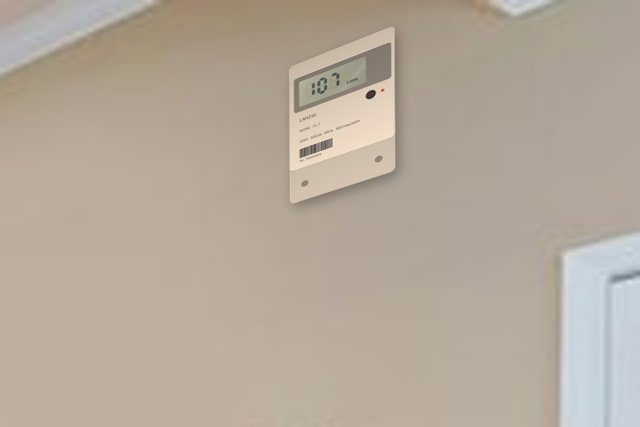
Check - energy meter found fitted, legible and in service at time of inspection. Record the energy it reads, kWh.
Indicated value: 107 kWh
